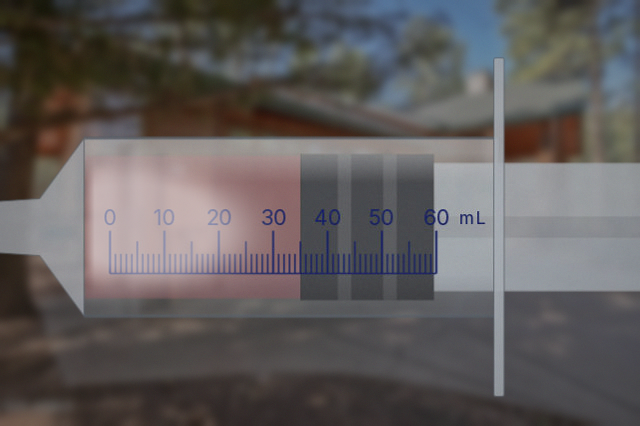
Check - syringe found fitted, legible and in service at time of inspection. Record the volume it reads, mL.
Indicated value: 35 mL
